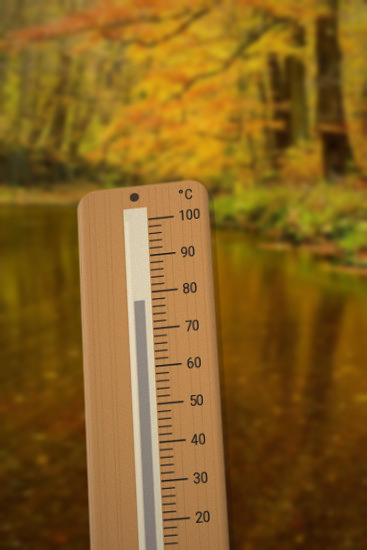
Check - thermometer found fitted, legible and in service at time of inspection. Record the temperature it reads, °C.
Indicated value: 78 °C
